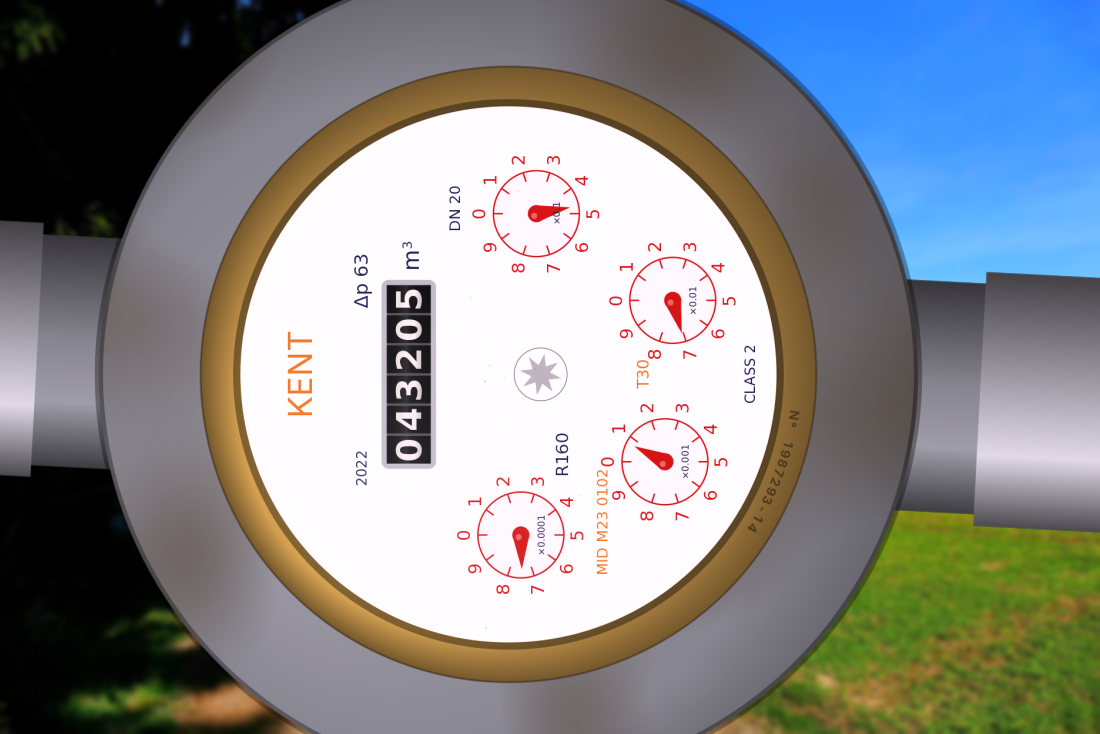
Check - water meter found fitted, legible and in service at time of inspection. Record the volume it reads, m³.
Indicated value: 43205.4707 m³
